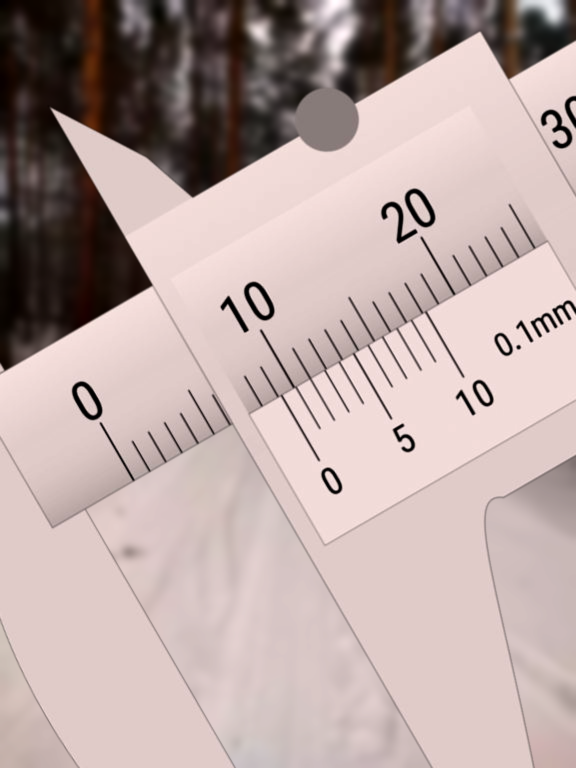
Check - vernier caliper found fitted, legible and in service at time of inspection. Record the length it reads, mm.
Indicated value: 9.2 mm
